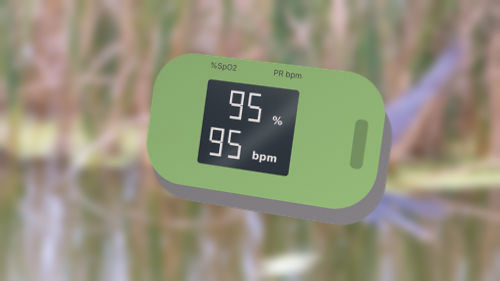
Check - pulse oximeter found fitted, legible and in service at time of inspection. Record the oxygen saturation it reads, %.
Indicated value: 95 %
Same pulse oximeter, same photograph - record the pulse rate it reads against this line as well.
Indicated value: 95 bpm
